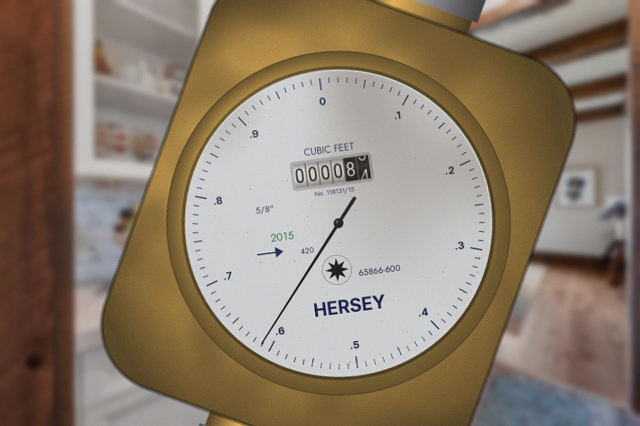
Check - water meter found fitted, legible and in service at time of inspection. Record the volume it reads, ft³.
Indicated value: 83.61 ft³
